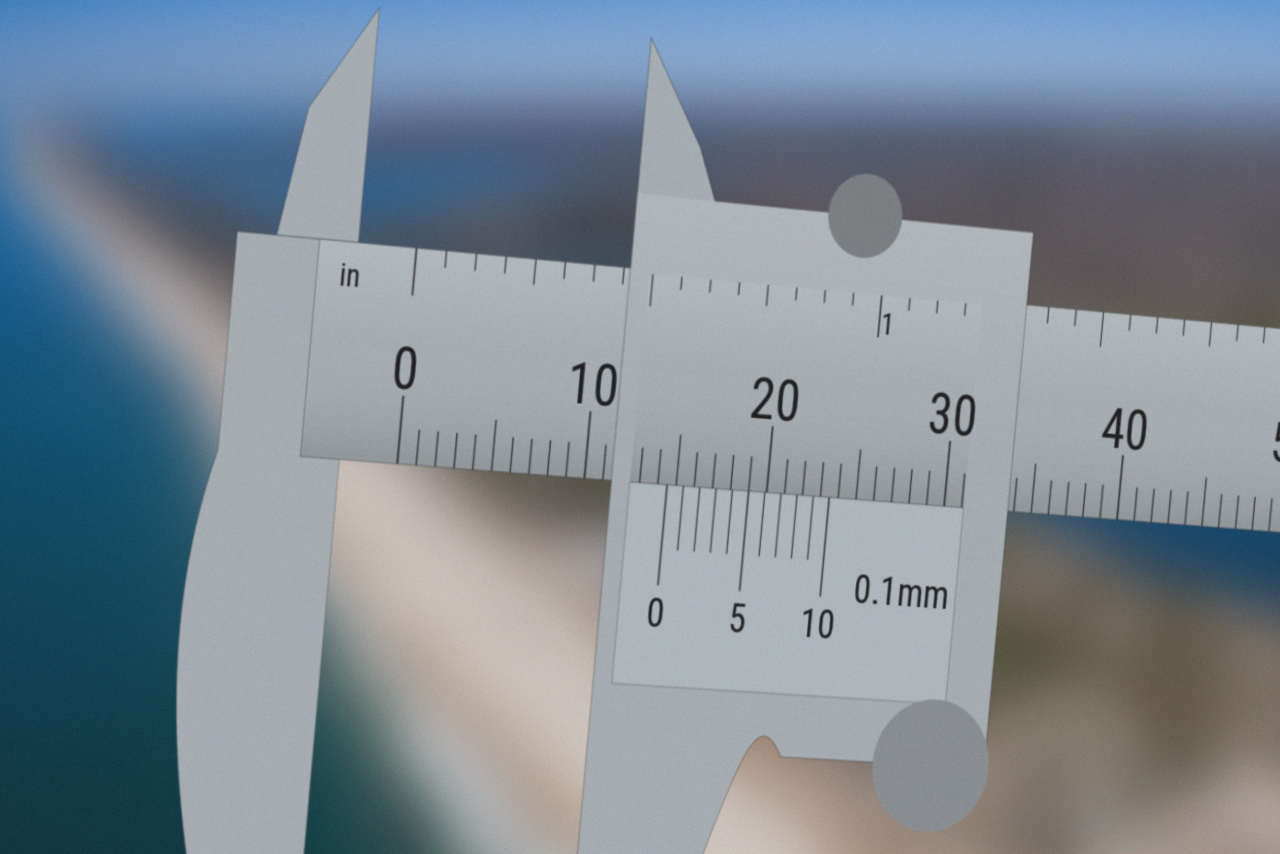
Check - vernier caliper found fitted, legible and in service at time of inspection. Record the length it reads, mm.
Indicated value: 14.5 mm
